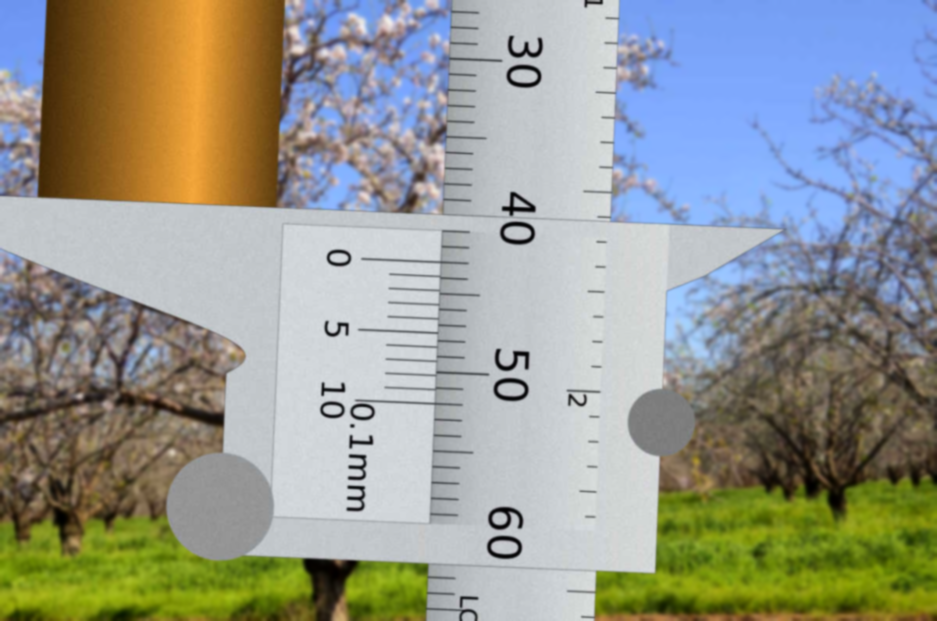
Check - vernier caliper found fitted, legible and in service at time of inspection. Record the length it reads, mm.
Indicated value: 43.0 mm
